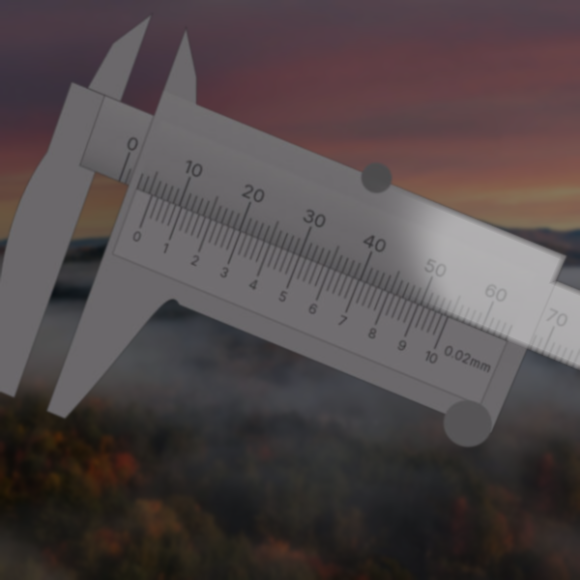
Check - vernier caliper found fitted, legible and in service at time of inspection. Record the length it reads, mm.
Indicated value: 5.5 mm
